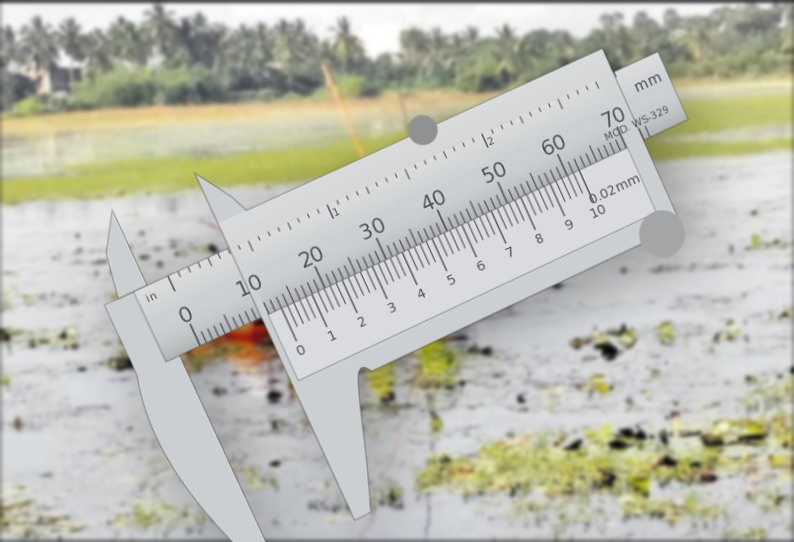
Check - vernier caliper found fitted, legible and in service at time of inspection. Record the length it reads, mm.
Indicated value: 13.0 mm
